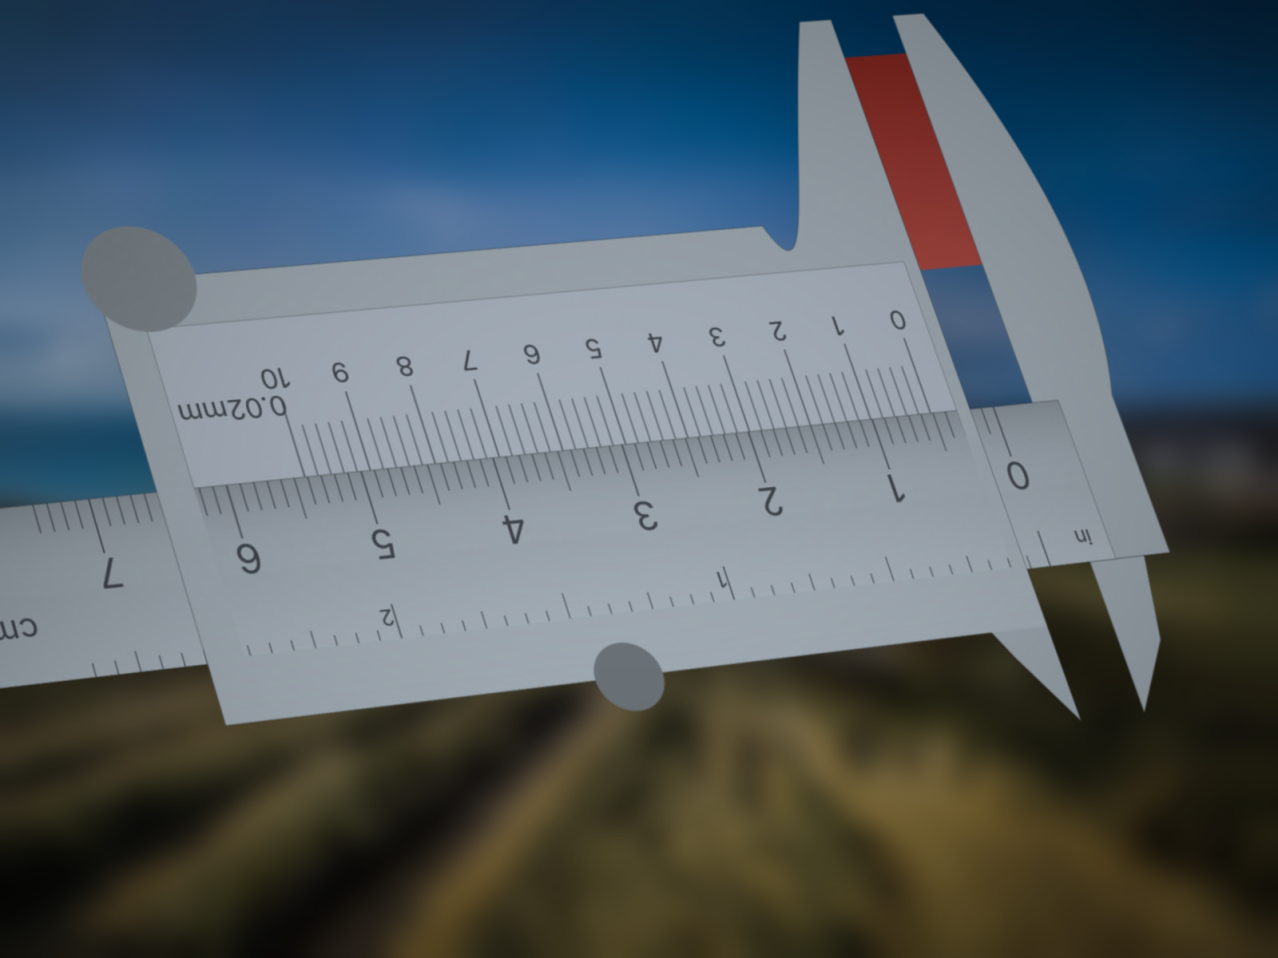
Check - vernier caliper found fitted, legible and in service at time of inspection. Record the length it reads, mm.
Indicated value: 5.2 mm
